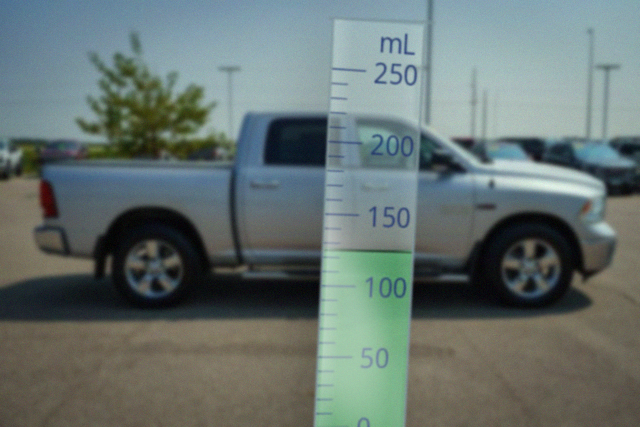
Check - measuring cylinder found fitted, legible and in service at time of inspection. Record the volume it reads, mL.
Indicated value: 125 mL
